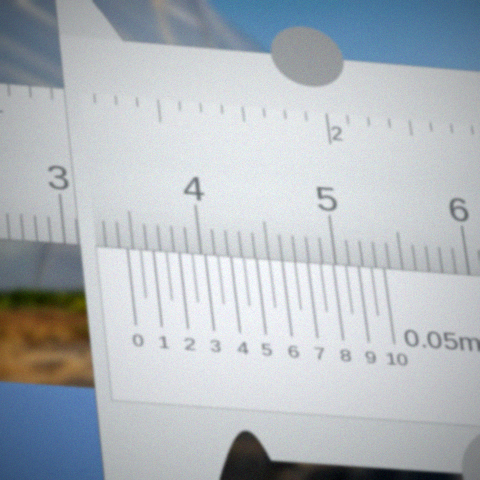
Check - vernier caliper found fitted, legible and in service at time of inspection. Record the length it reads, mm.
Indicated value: 34.6 mm
